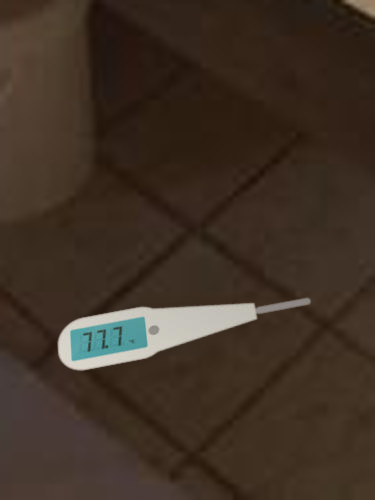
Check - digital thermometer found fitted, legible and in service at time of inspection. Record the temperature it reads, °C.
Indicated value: 77.7 °C
